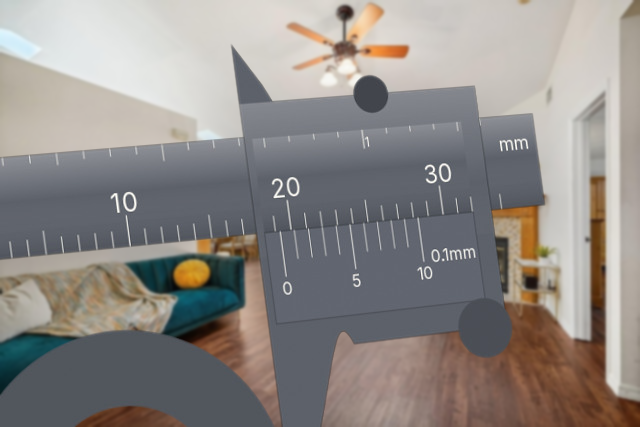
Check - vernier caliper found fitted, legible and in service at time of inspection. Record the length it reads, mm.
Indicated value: 19.3 mm
